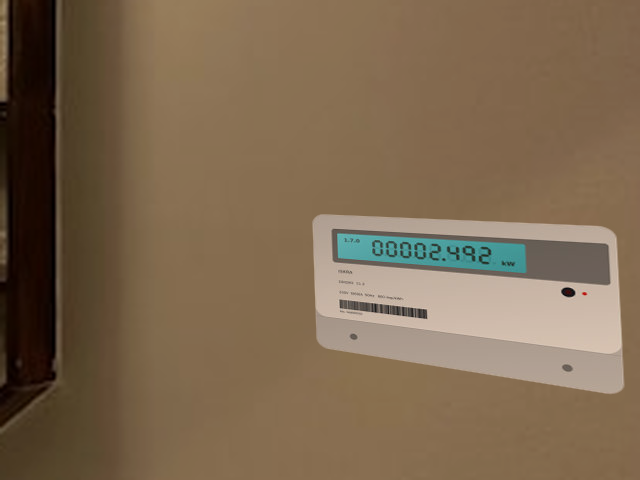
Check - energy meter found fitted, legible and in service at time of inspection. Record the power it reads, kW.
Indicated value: 2.492 kW
